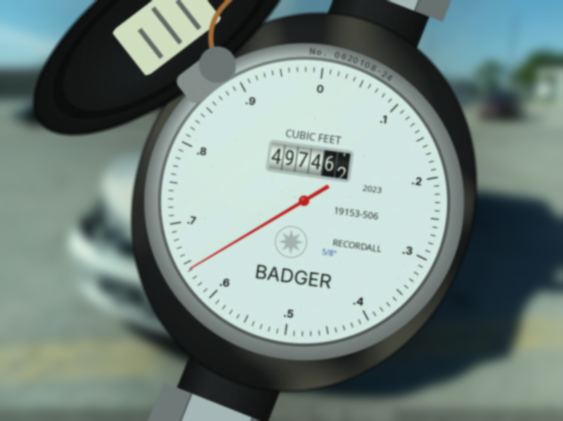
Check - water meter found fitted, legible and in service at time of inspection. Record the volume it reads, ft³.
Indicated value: 497461.64 ft³
